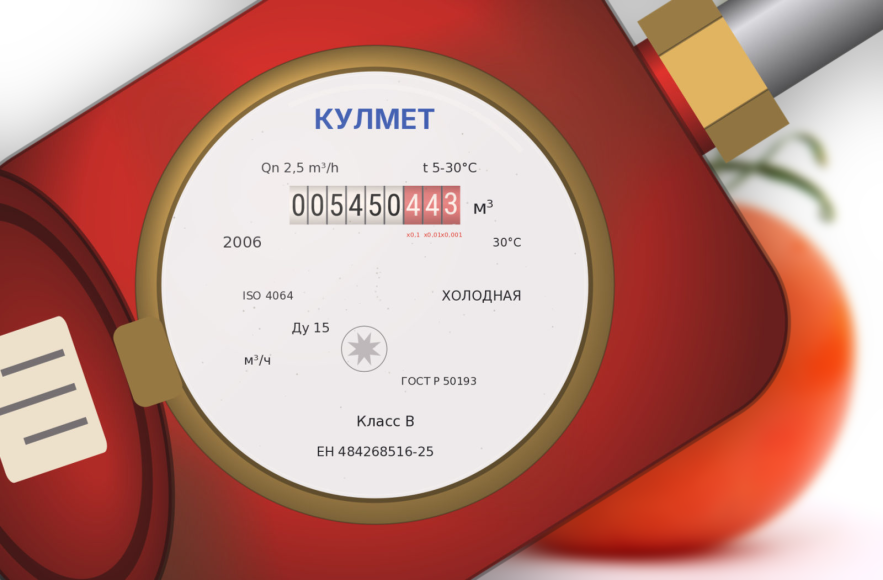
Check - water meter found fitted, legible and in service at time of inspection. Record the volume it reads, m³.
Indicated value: 5450.443 m³
